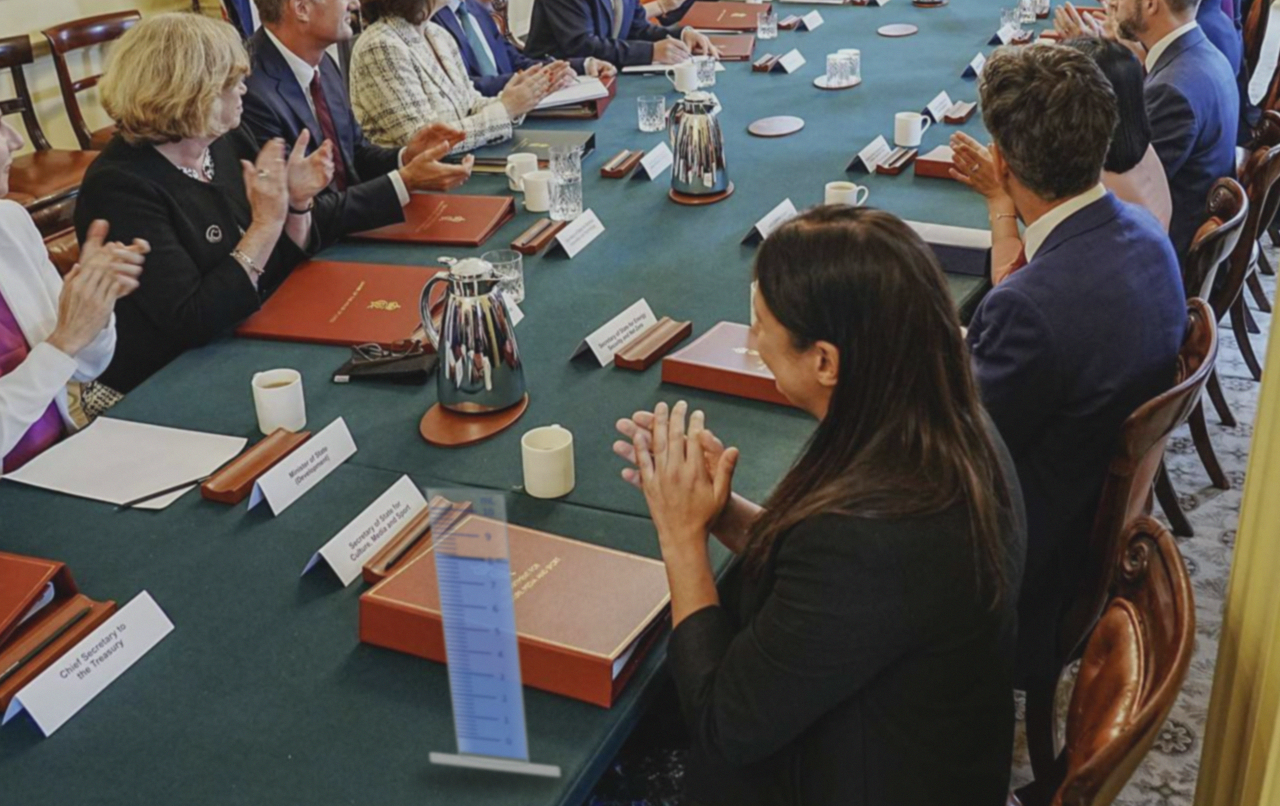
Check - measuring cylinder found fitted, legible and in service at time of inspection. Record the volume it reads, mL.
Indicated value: 8 mL
